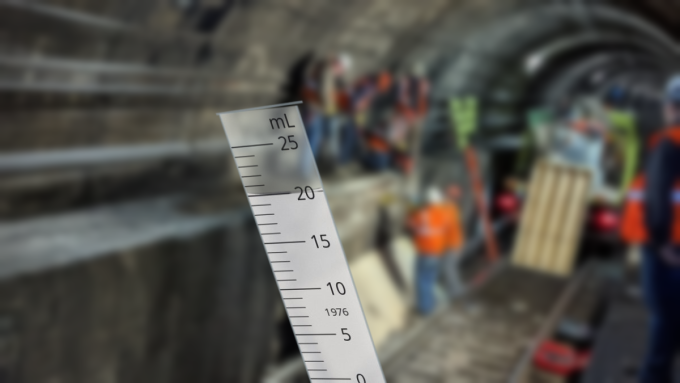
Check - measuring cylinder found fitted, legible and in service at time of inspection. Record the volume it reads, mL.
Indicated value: 20 mL
